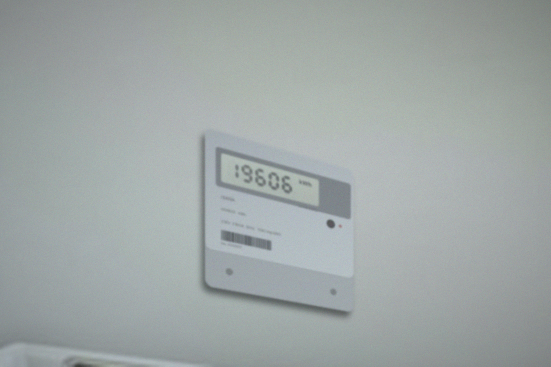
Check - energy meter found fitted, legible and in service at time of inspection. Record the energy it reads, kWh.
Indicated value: 19606 kWh
